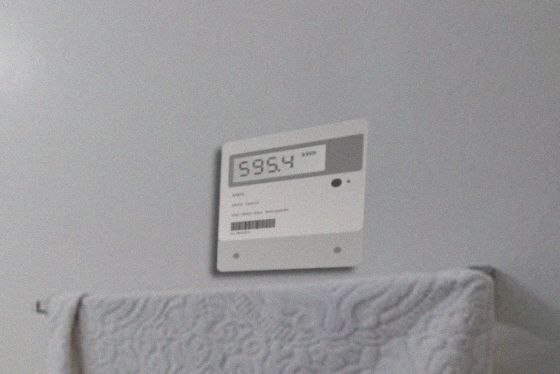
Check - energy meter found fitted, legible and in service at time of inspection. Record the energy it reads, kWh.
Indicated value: 595.4 kWh
